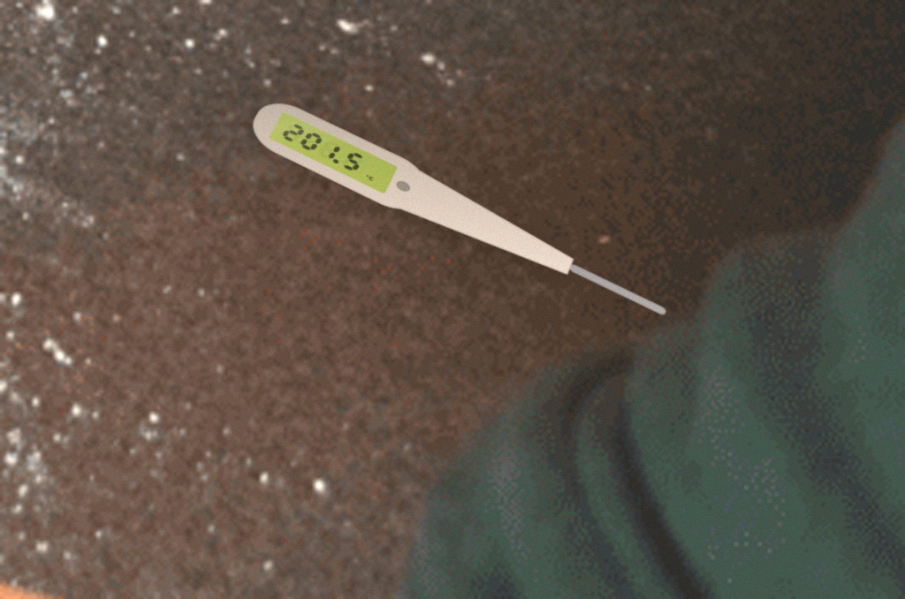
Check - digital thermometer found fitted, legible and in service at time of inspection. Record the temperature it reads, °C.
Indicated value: 201.5 °C
